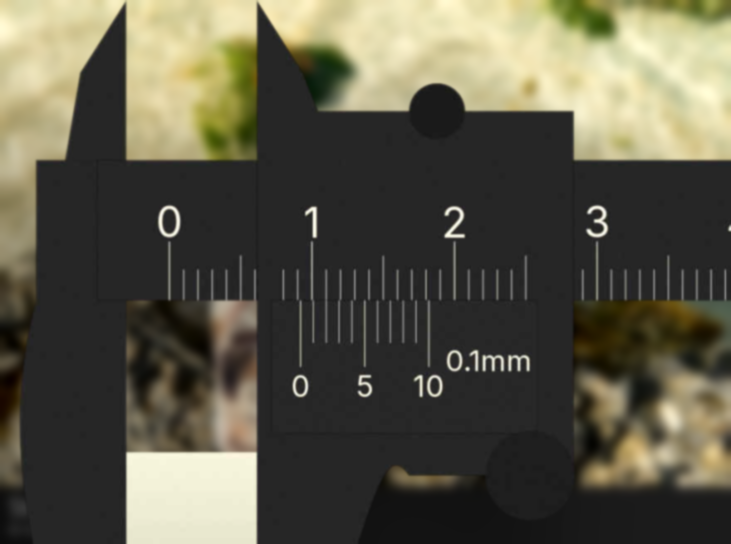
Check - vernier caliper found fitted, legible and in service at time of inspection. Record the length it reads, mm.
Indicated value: 9.2 mm
